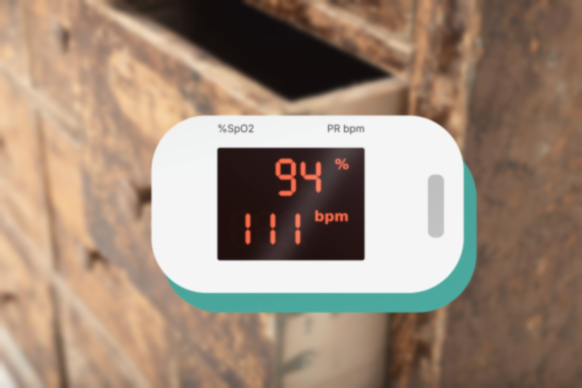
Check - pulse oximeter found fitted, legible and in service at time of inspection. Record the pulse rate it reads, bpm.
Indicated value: 111 bpm
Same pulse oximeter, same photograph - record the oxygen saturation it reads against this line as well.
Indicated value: 94 %
